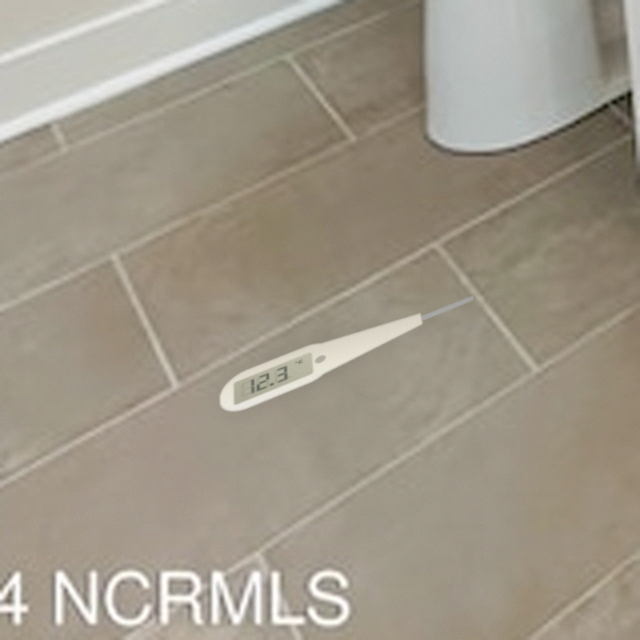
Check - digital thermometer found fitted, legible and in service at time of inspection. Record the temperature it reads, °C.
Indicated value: 12.3 °C
